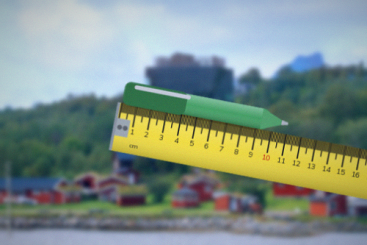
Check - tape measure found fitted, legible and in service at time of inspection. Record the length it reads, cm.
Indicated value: 11 cm
